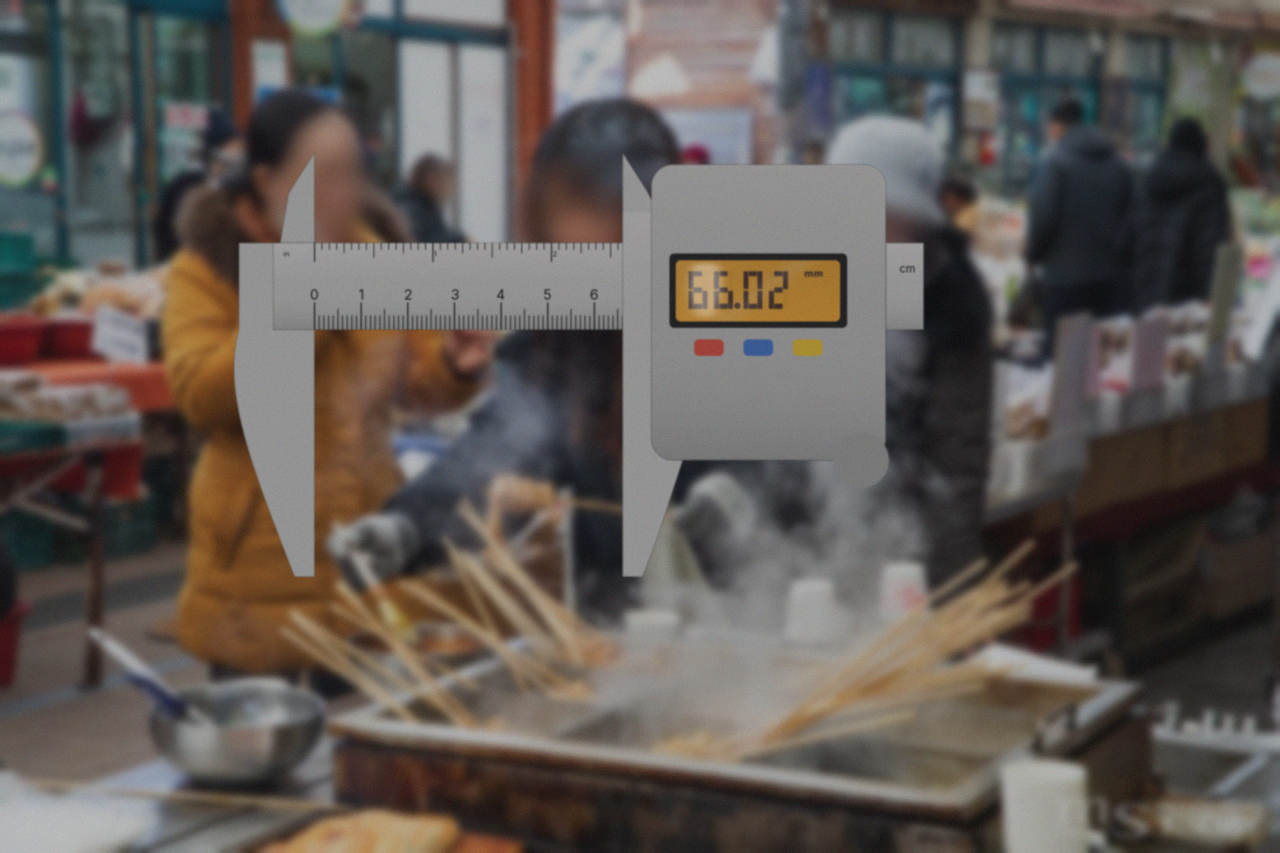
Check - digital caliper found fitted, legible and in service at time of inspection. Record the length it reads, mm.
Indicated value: 66.02 mm
